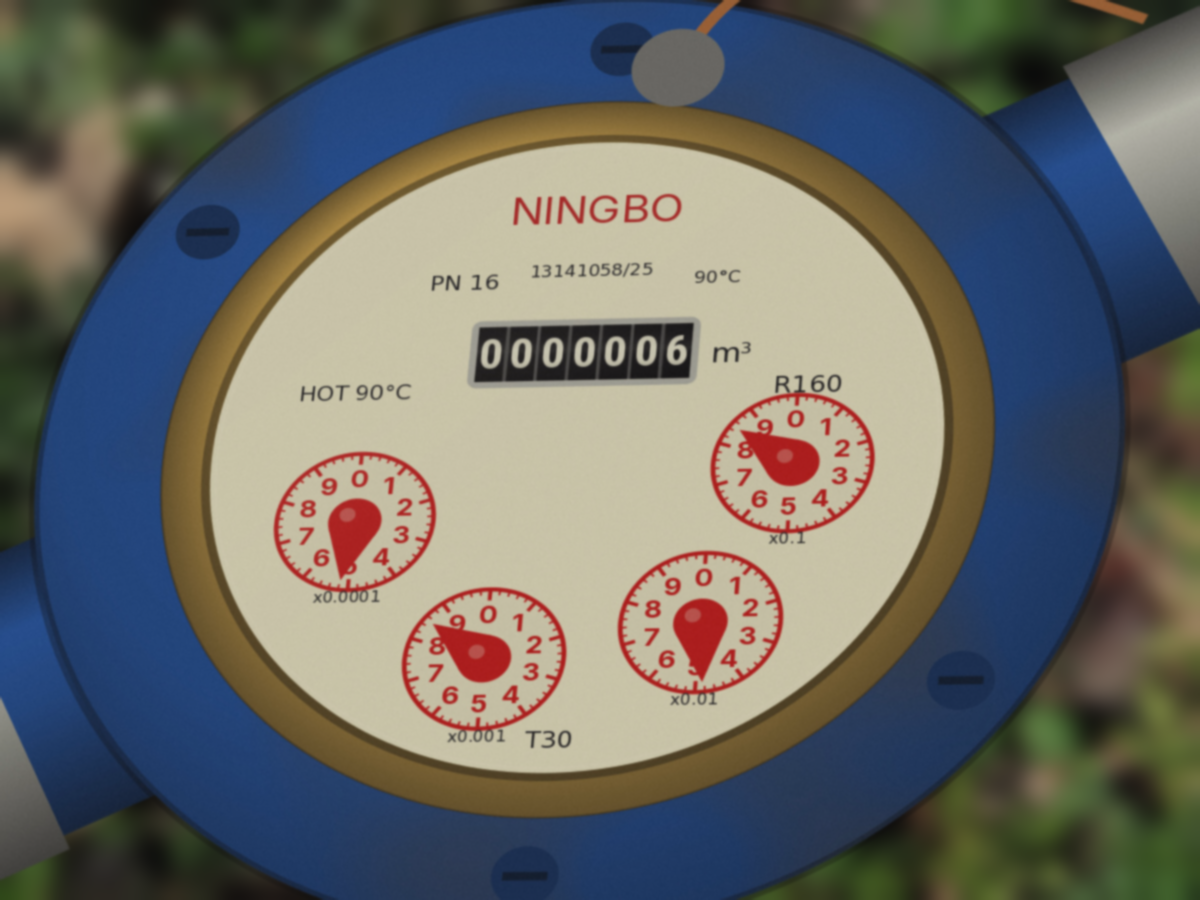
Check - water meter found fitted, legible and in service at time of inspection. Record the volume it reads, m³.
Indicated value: 6.8485 m³
